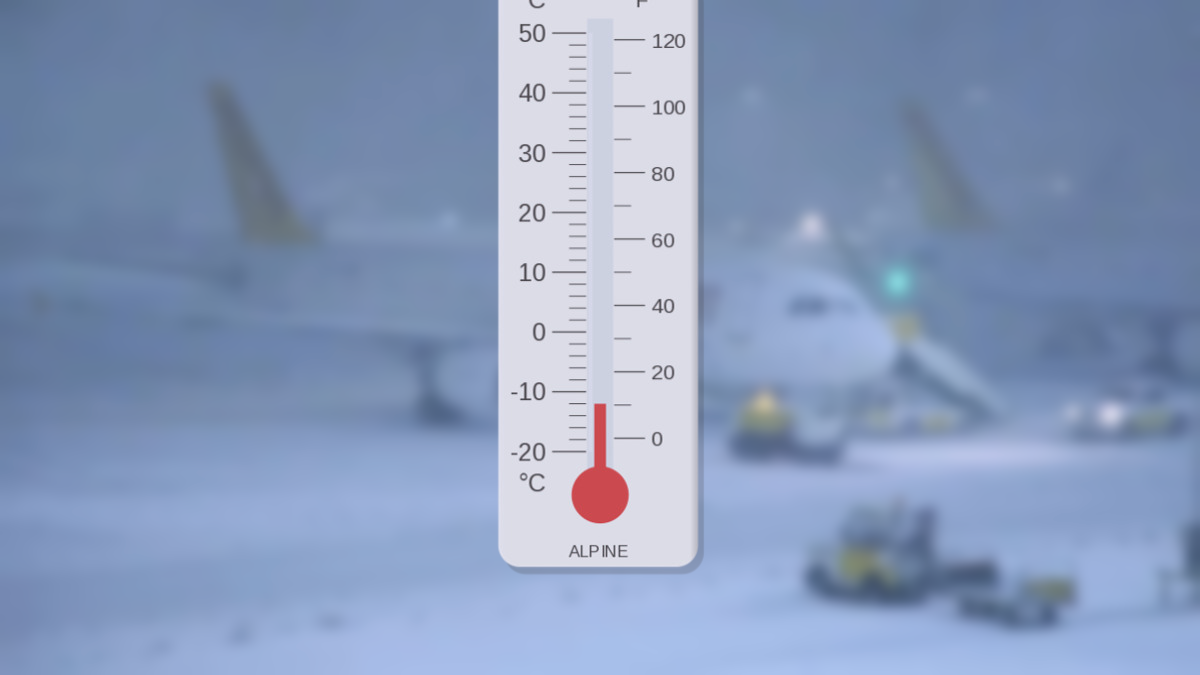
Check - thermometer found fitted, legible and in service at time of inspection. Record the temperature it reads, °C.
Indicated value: -12 °C
